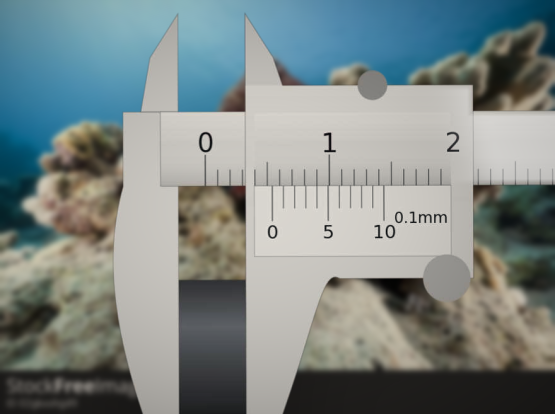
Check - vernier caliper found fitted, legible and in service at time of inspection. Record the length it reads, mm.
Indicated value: 5.4 mm
